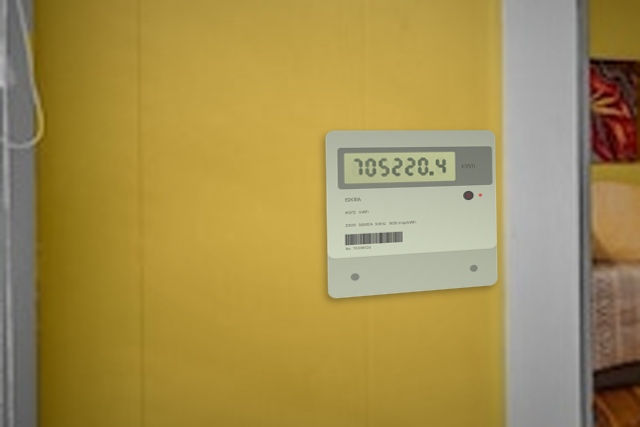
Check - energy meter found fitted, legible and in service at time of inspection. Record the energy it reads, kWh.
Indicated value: 705220.4 kWh
